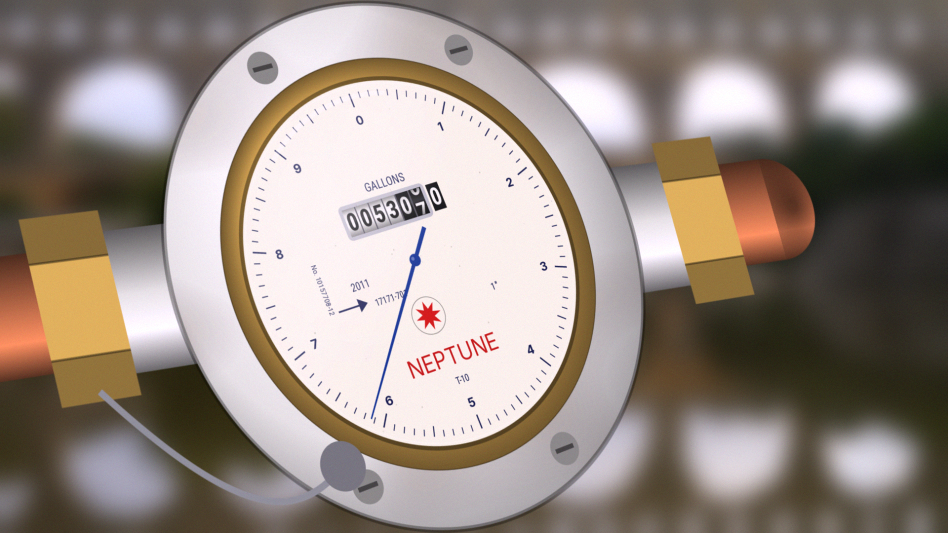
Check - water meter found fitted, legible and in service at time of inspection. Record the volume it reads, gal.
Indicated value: 53066.1 gal
